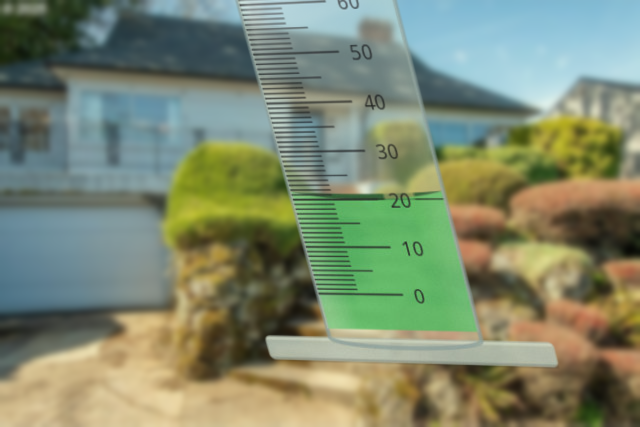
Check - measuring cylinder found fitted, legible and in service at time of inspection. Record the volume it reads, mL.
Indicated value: 20 mL
